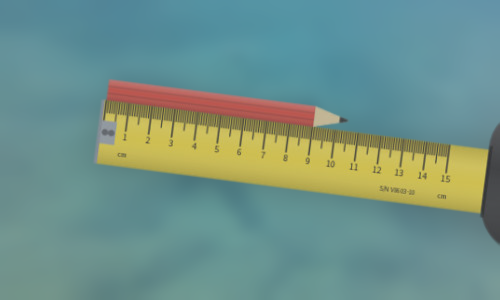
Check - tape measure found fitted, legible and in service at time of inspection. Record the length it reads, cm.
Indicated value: 10.5 cm
